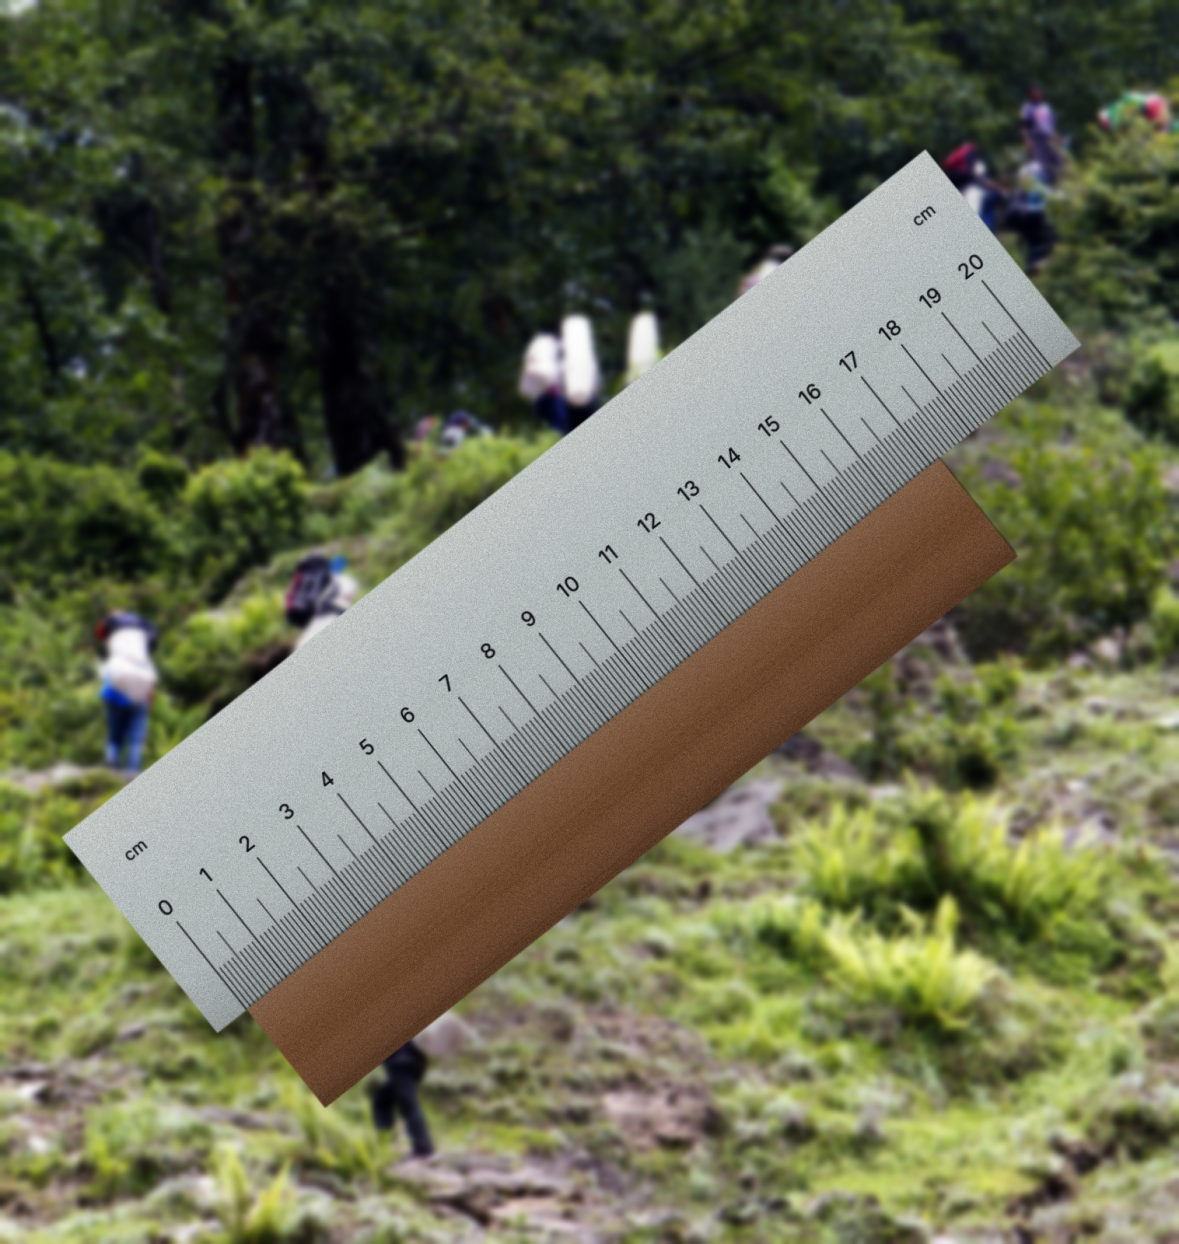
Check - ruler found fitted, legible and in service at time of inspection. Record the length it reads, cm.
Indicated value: 17.2 cm
